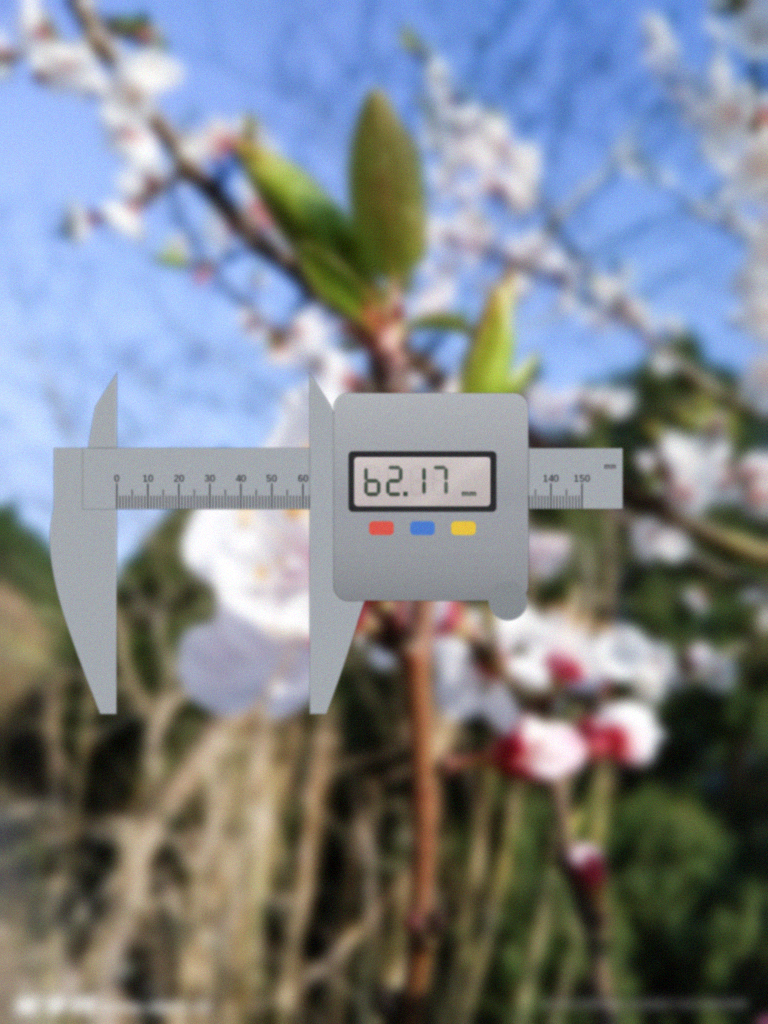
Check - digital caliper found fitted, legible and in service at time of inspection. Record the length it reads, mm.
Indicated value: 62.17 mm
